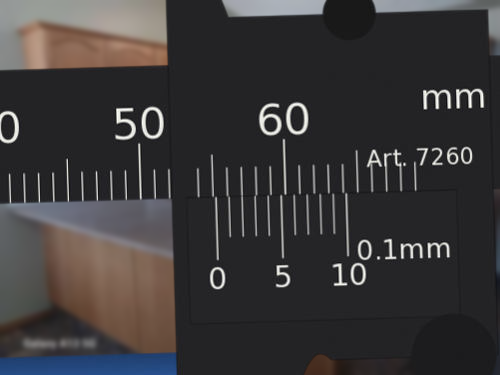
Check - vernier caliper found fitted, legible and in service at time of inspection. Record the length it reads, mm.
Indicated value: 55.2 mm
